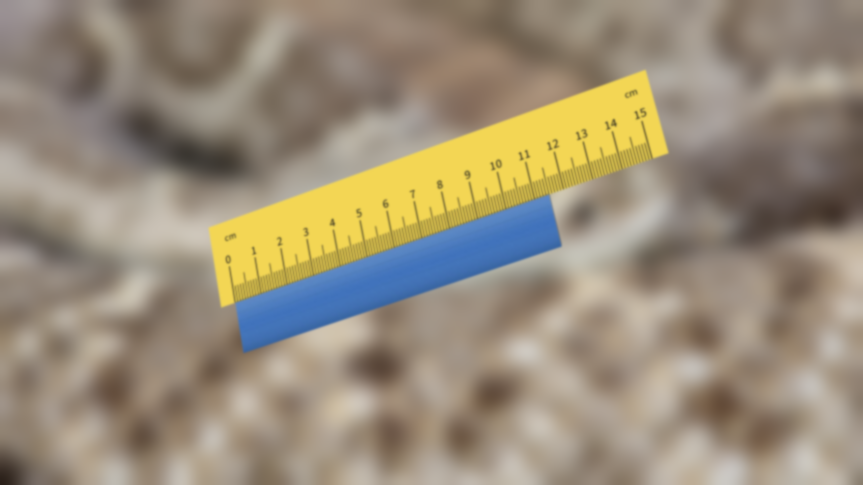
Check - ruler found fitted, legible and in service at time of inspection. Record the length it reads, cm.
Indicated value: 11.5 cm
